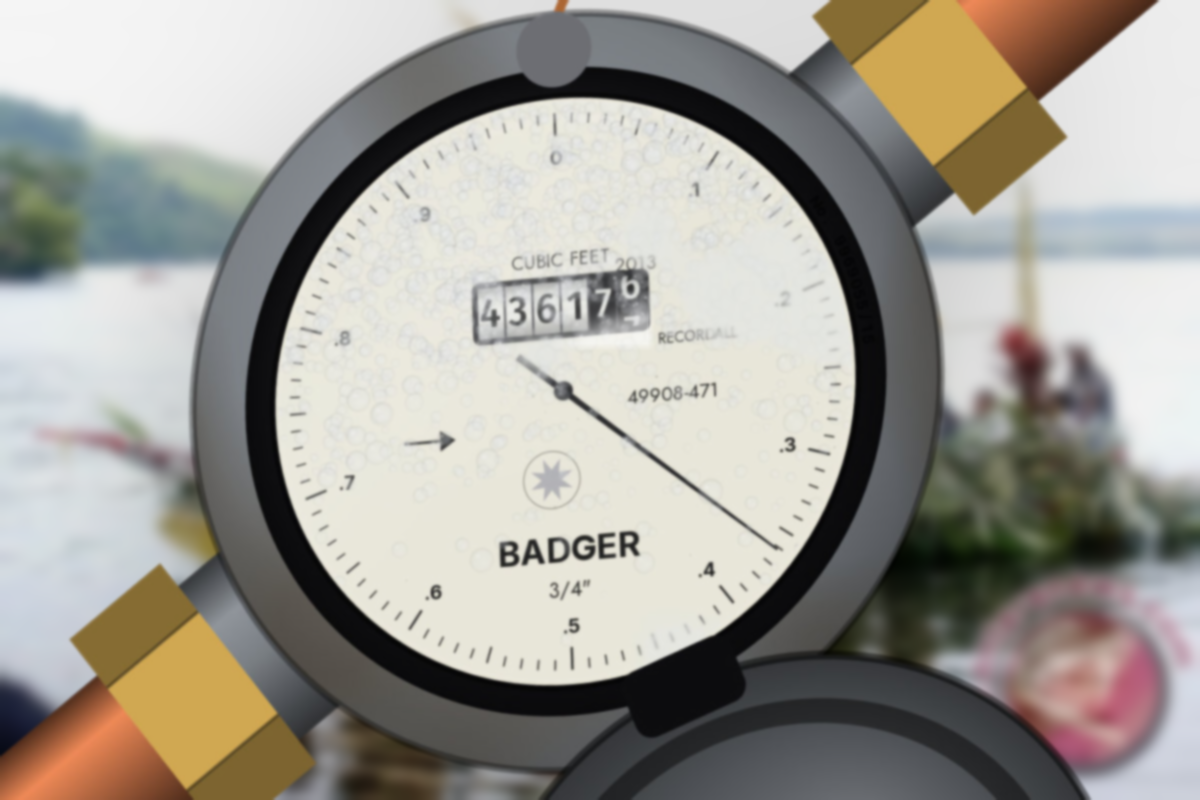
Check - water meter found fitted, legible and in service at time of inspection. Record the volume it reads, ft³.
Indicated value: 436176.36 ft³
